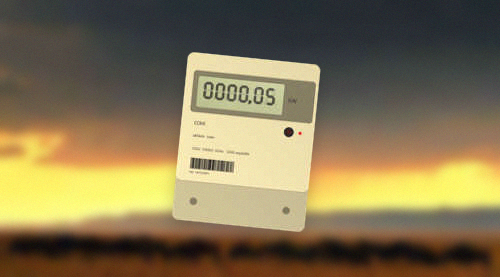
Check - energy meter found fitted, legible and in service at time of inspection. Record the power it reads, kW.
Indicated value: 0.05 kW
